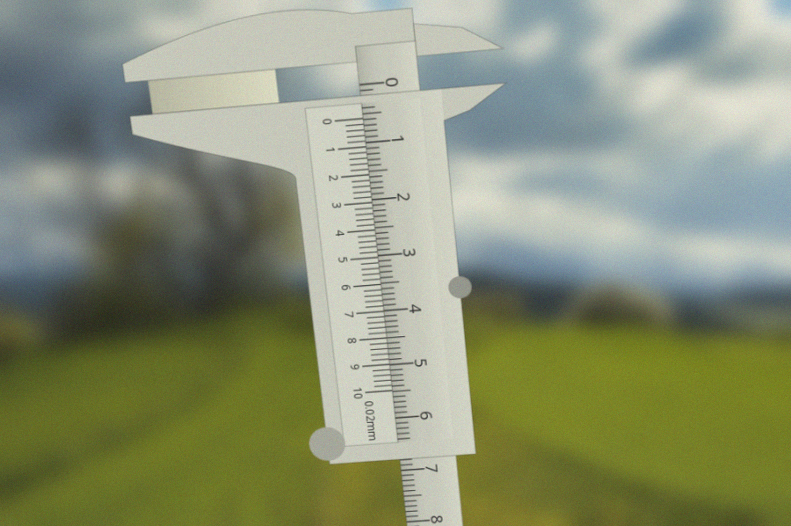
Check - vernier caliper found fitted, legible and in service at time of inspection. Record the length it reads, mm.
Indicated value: 5.8 mm
